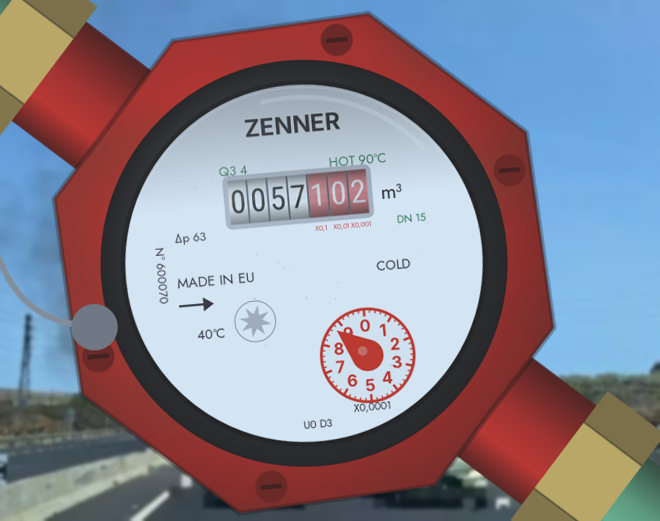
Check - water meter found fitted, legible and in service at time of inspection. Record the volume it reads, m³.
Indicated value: 57.1028 m³
